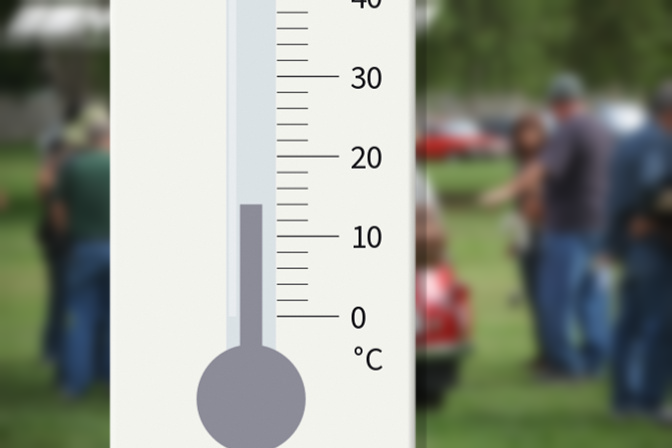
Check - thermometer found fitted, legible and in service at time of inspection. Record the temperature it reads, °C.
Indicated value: 14 °C
